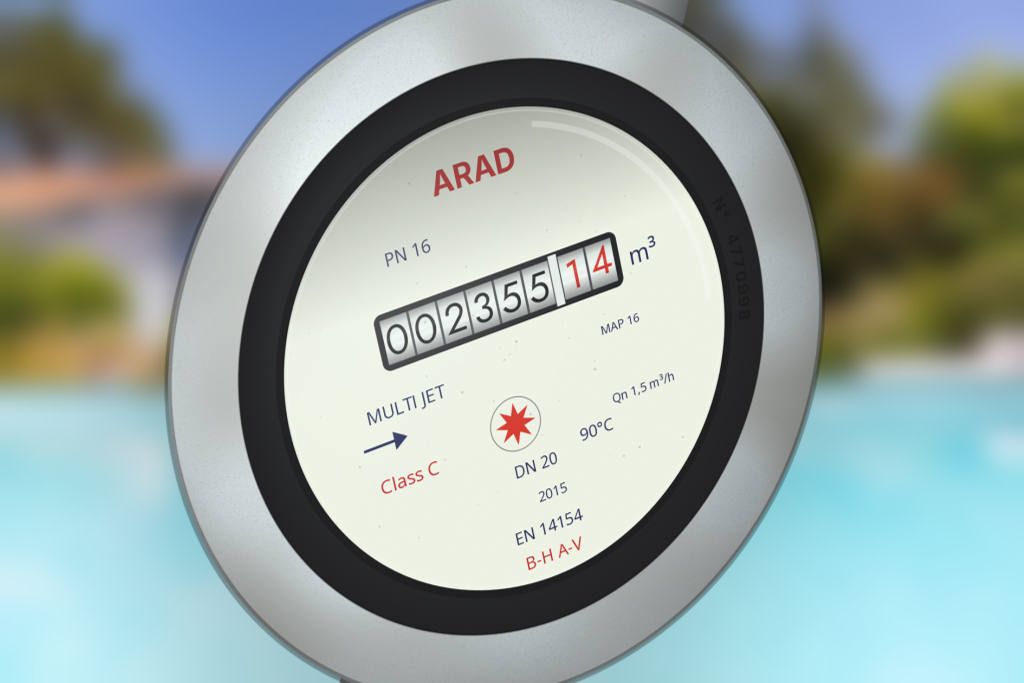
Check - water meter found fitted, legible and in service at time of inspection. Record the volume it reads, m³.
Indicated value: 2355.14 m³
